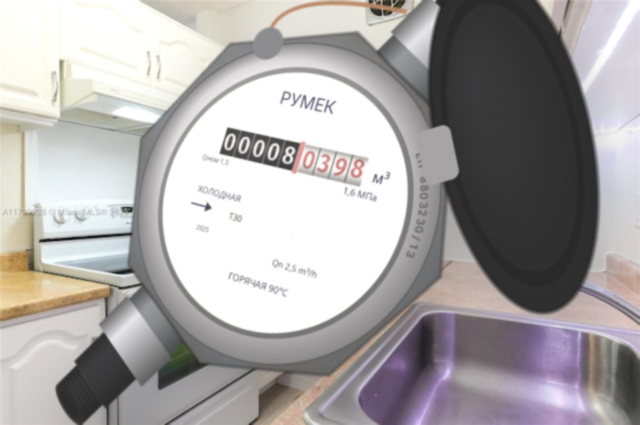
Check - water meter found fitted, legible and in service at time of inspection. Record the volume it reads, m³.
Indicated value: 8.0398 m³
